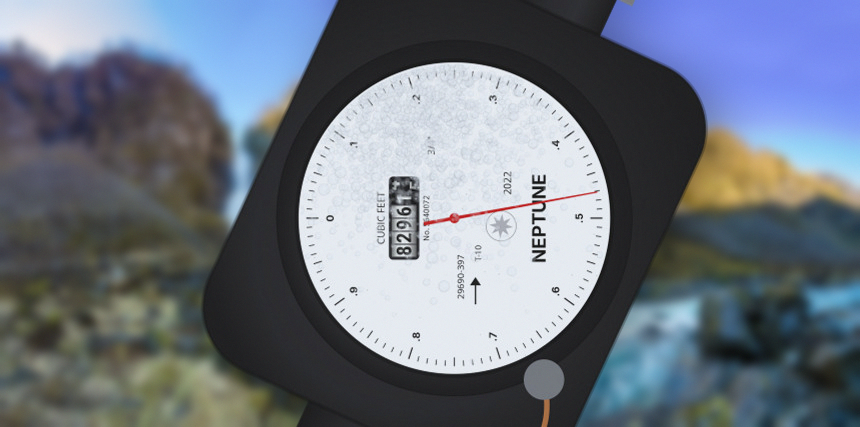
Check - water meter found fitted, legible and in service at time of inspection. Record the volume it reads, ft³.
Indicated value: 829614.47 ft³
